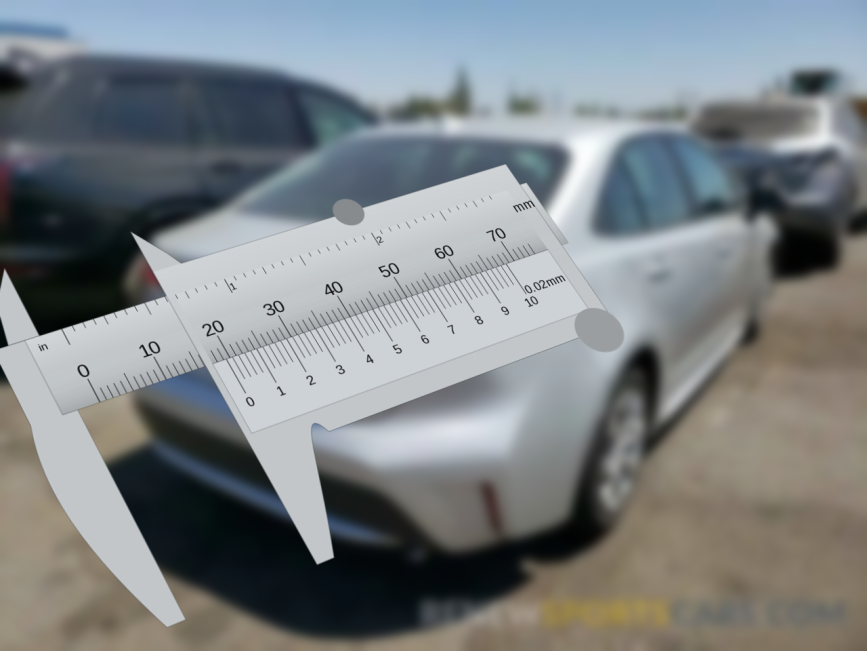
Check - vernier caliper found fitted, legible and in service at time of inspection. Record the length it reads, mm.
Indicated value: 19.4 mm
